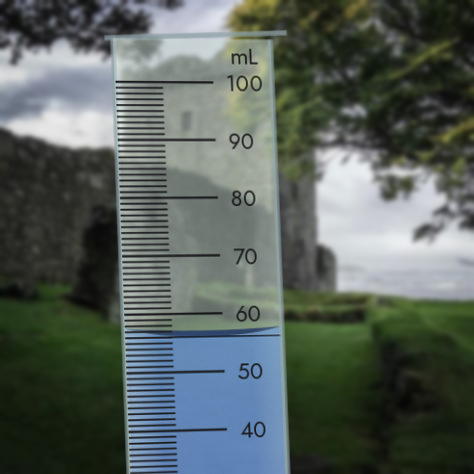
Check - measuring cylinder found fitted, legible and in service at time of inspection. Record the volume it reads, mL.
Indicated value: 56 mL
